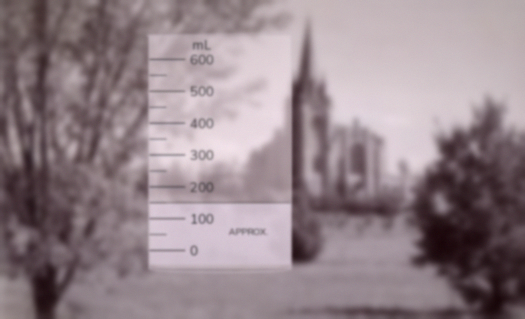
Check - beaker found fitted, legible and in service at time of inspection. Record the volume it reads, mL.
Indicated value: 150 mL
